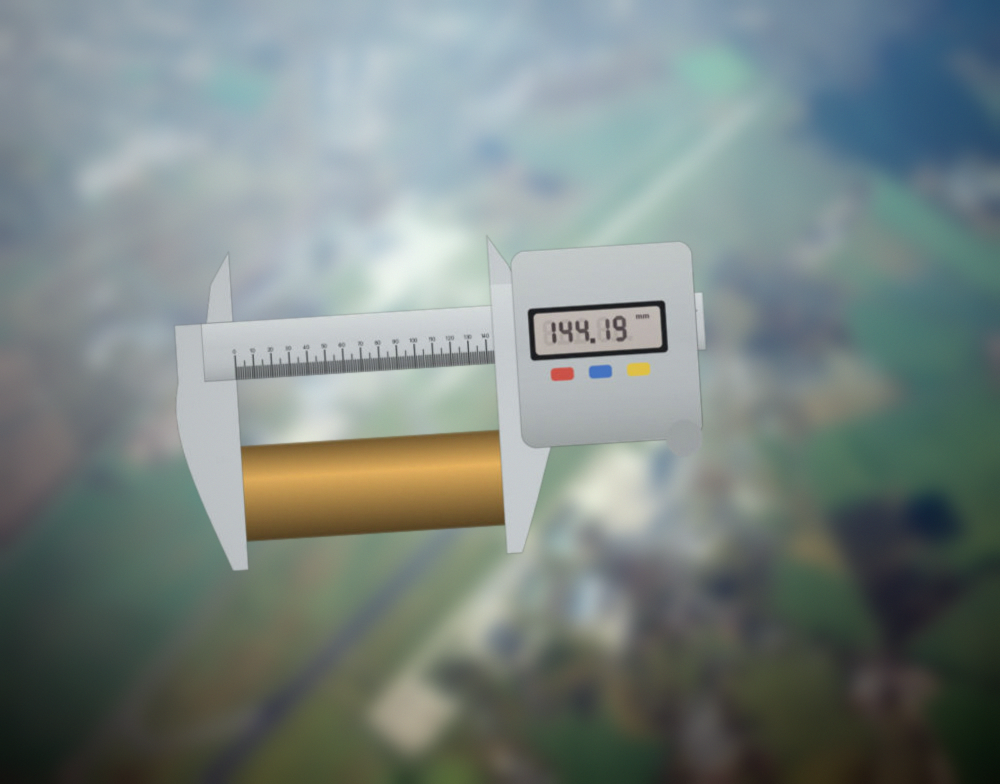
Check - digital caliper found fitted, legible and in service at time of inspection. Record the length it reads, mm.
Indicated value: 144.19 mm
